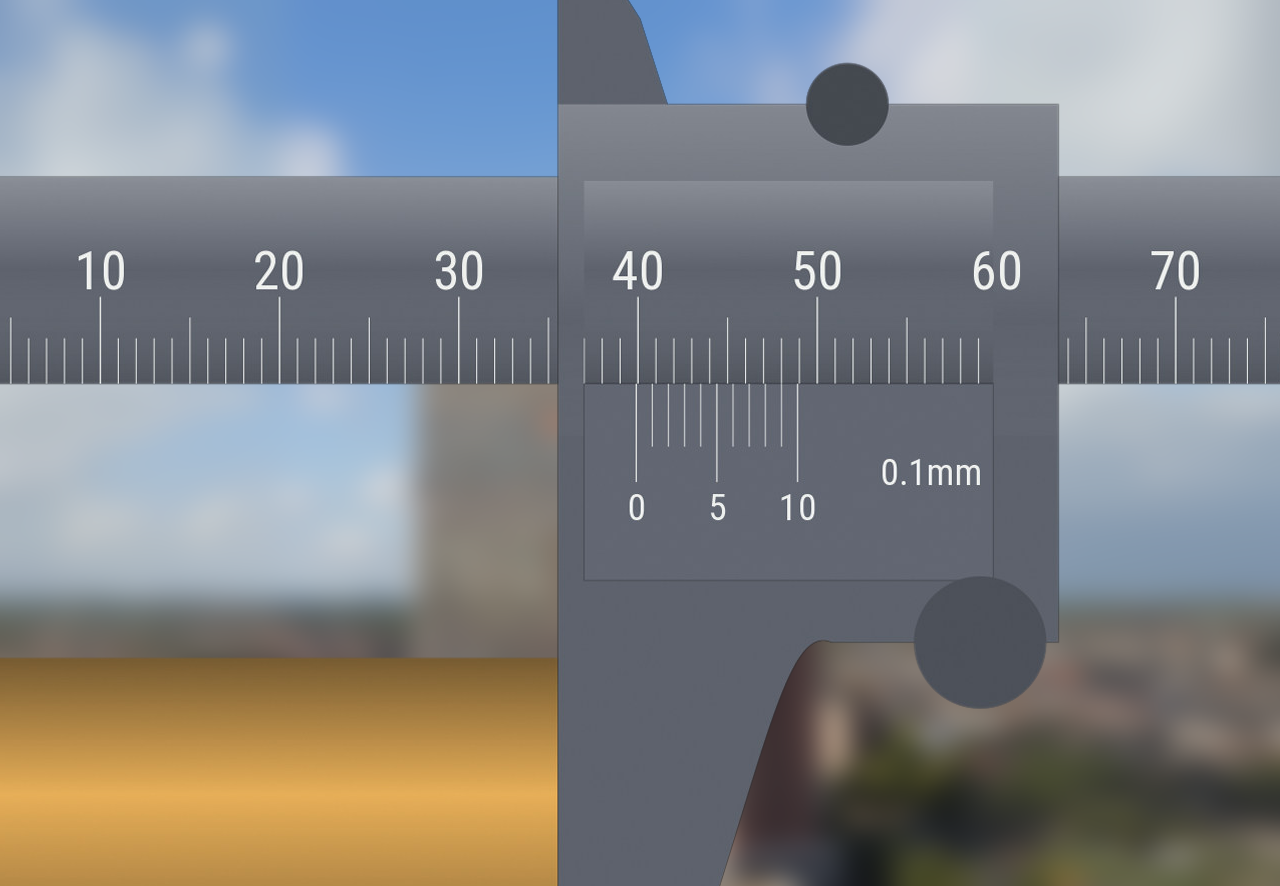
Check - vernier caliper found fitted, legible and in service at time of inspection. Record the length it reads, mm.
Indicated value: 39.9 mm
